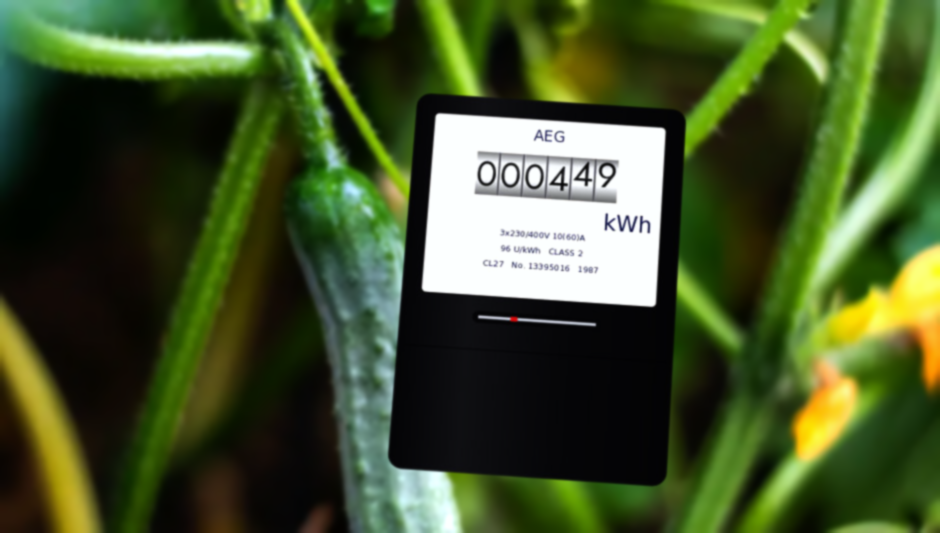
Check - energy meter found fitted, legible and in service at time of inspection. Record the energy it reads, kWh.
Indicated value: 449 kWh
